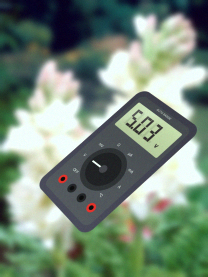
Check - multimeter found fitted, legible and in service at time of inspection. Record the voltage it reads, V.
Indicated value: 5.03 V
